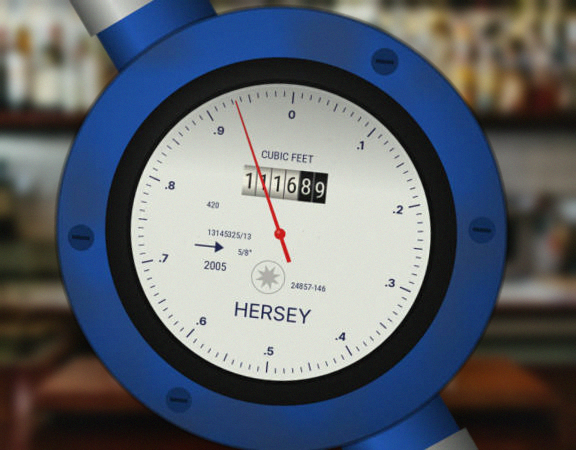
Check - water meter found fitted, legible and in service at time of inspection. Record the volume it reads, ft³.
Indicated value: 111688.93 ft³
